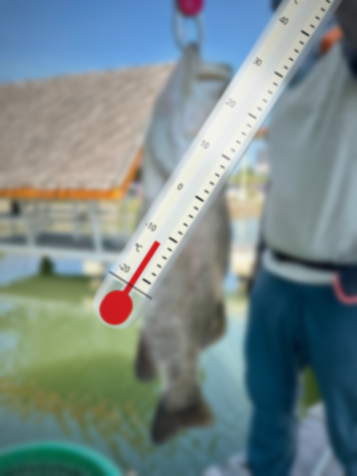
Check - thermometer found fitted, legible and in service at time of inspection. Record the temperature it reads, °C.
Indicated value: -12 °C
